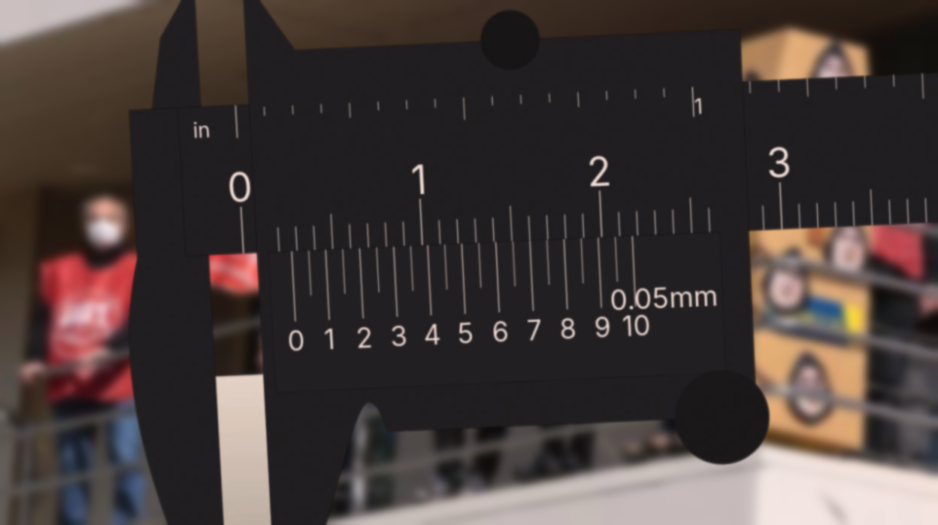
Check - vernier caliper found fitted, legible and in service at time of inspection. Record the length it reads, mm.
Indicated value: 2.7 mm
